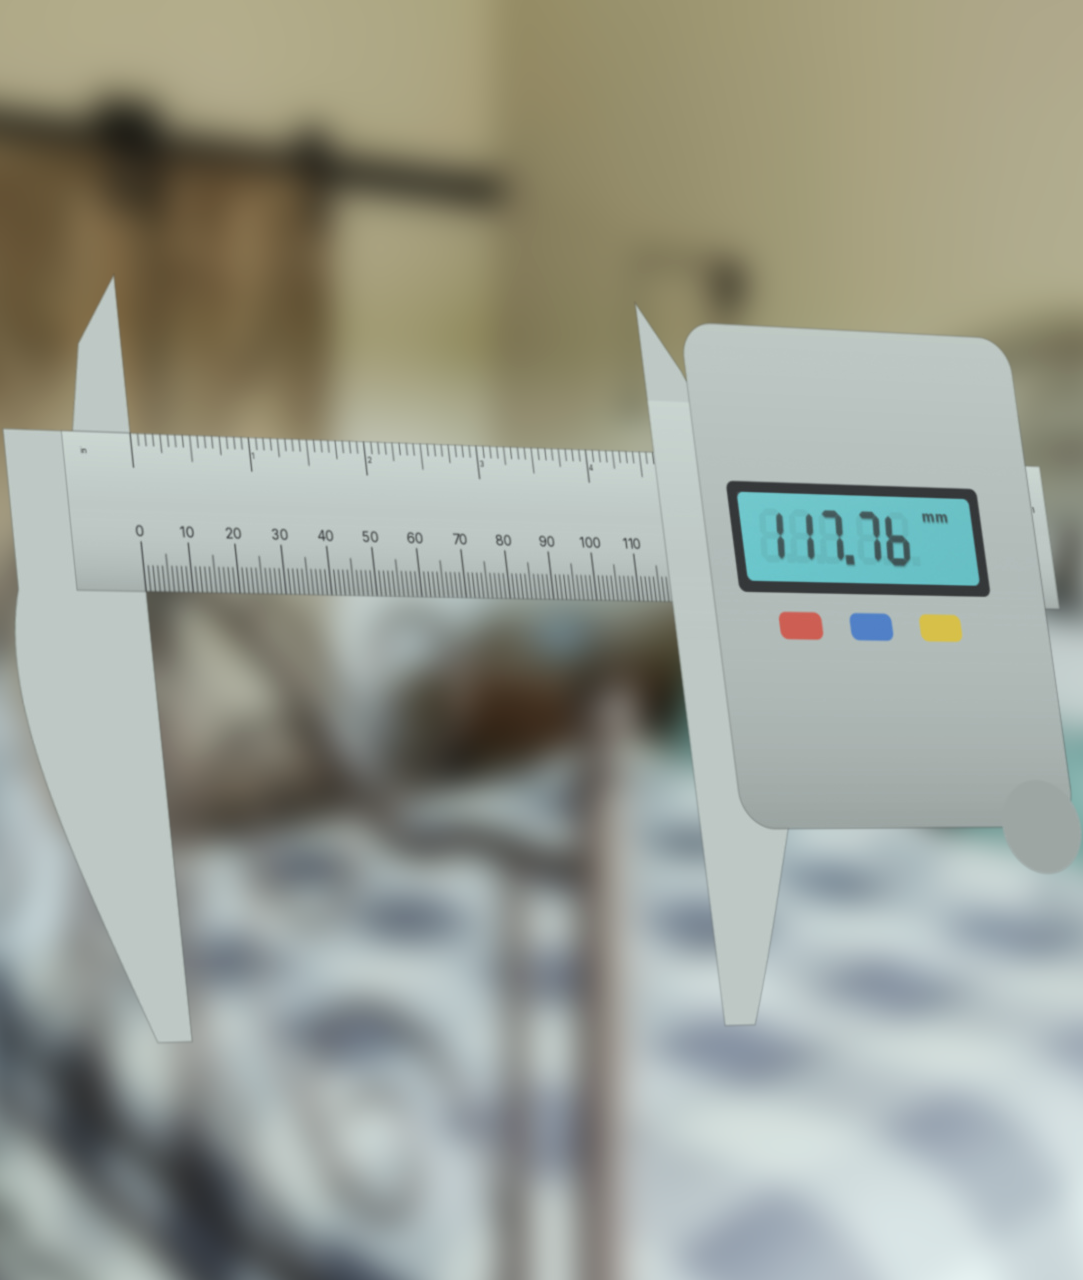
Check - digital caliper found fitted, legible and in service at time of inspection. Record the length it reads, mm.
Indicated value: 117.76 mm
